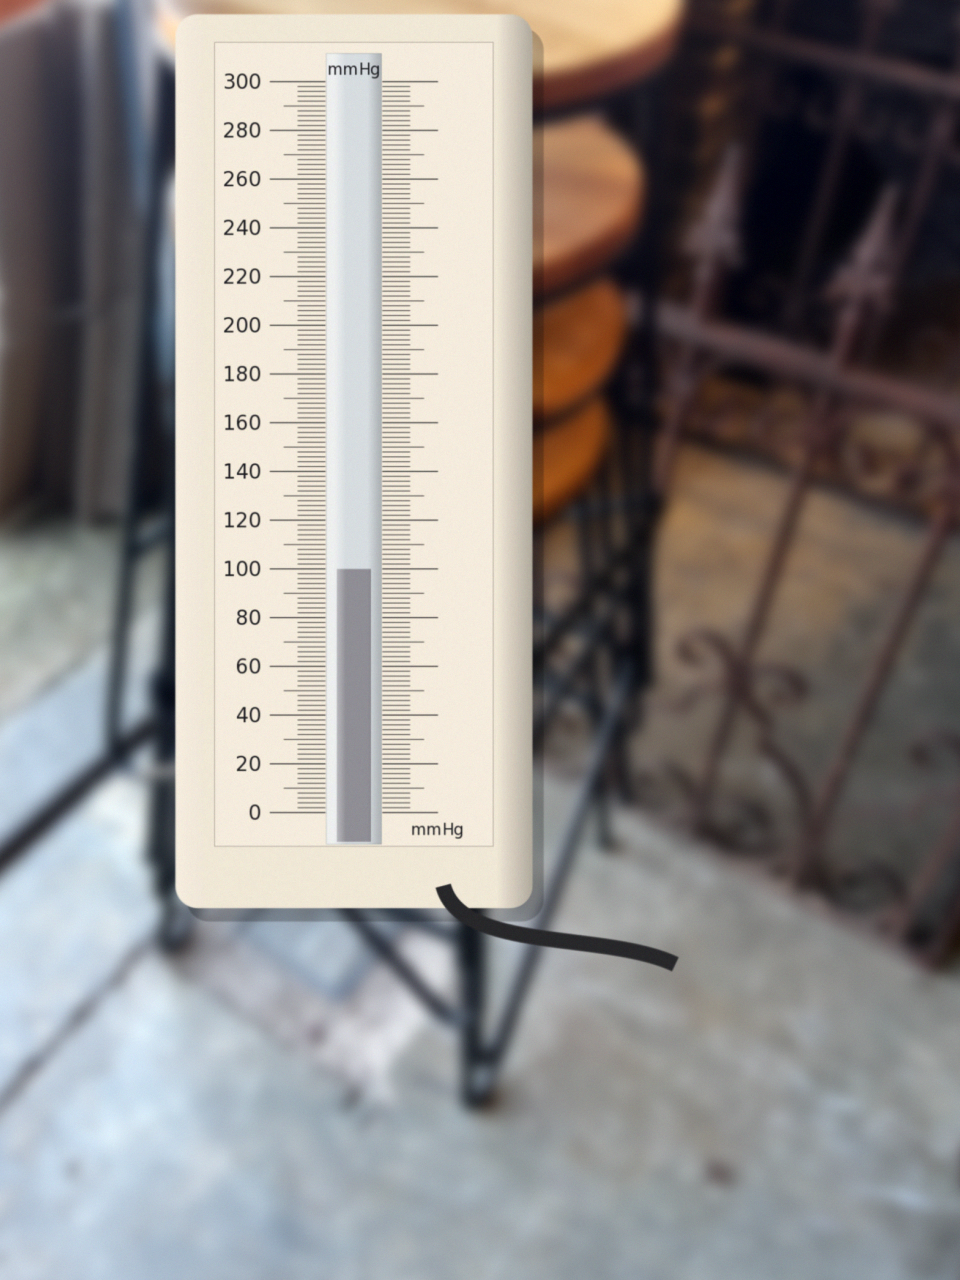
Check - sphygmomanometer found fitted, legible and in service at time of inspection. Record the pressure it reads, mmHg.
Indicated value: 100 mmHg
